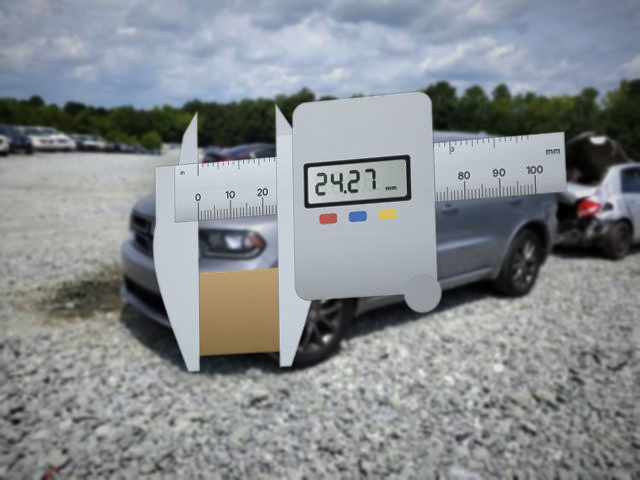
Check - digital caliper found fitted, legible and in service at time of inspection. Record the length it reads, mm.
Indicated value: 24.27 mm
